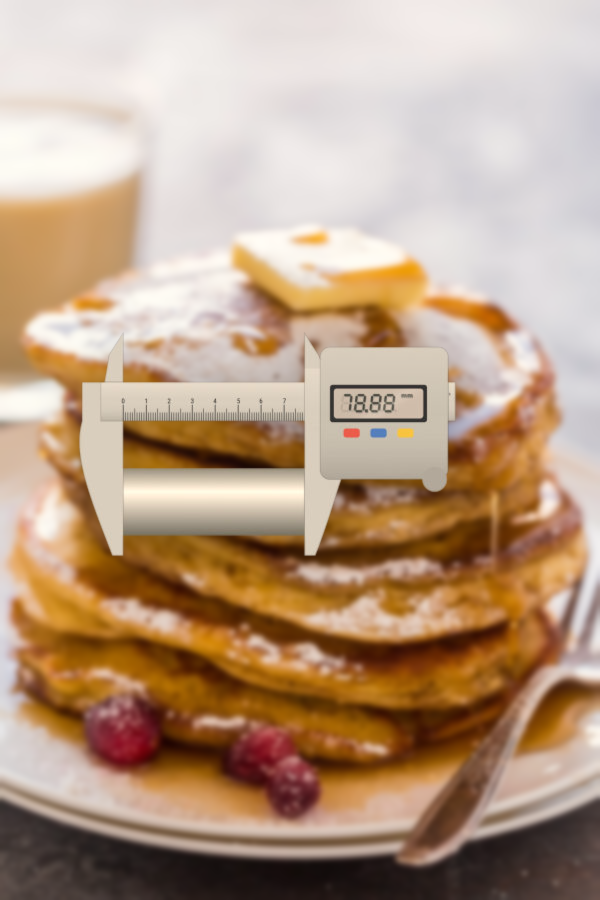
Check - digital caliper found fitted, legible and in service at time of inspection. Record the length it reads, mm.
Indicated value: 78.88 mm
